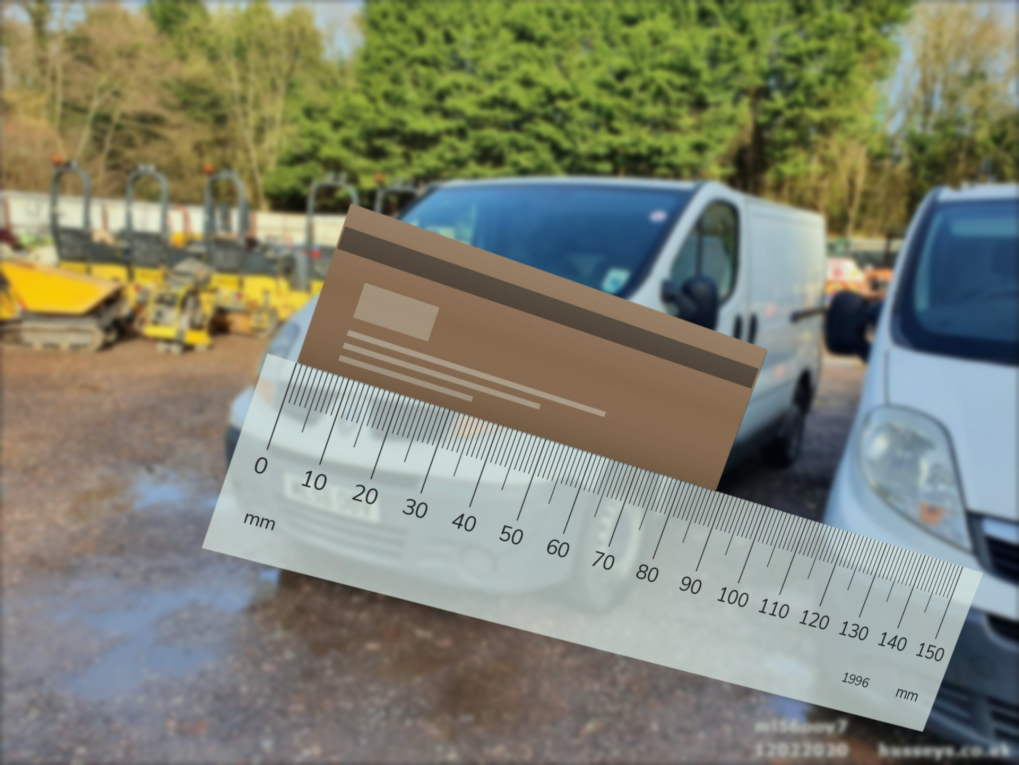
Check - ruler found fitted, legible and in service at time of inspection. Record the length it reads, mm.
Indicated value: 88 mm
